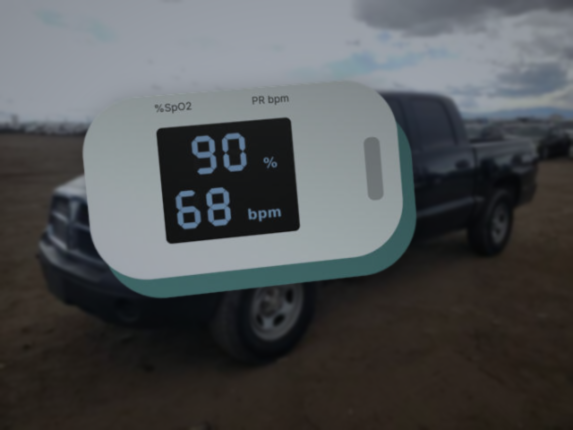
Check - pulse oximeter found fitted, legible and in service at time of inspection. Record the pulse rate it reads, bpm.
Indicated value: 68 bpm
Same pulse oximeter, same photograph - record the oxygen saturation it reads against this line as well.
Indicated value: 90 %
